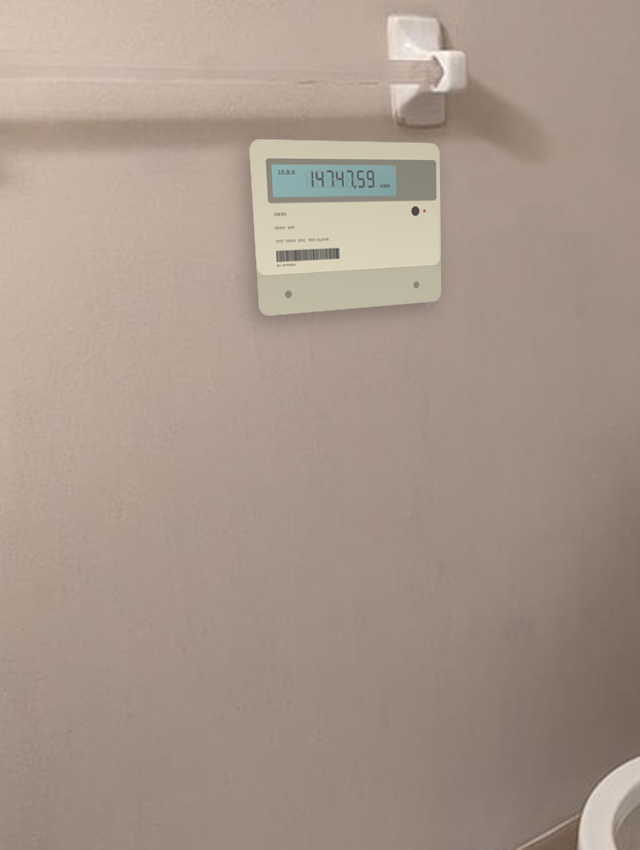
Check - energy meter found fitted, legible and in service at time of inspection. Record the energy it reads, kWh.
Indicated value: 14747.59 kWh
